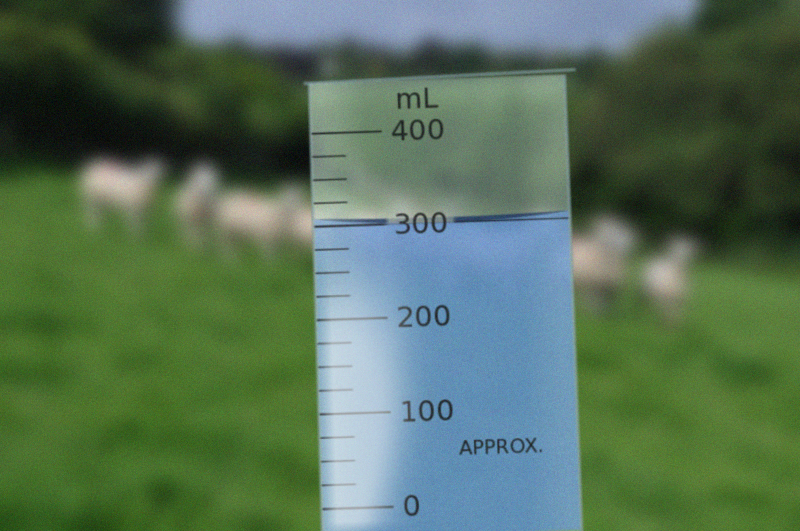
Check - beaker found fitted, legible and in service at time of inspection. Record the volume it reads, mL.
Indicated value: 300 mL
